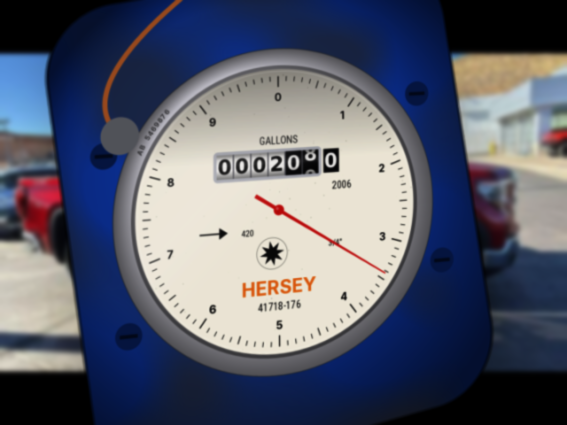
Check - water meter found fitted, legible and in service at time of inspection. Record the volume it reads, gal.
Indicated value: 2083.4 gal
